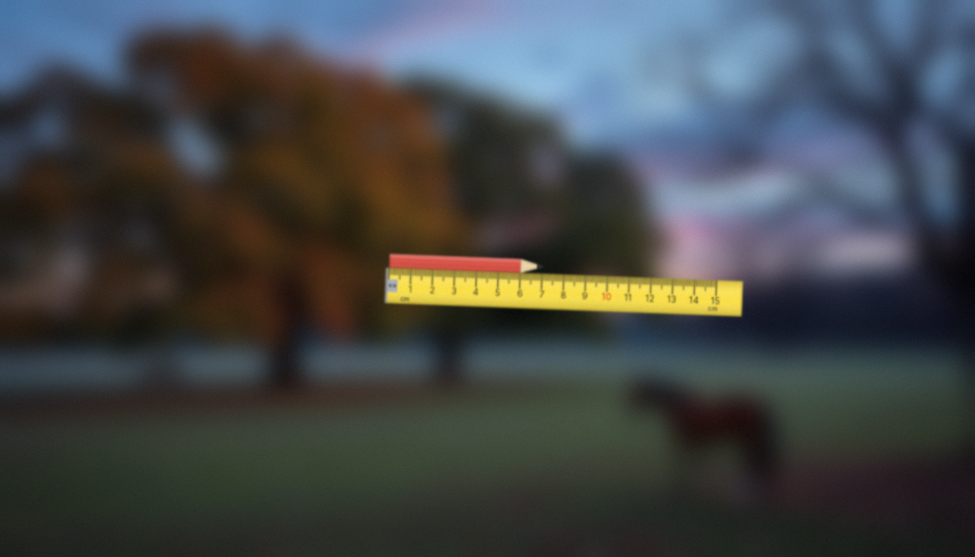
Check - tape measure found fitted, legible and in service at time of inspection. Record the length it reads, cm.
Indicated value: 7 cm
